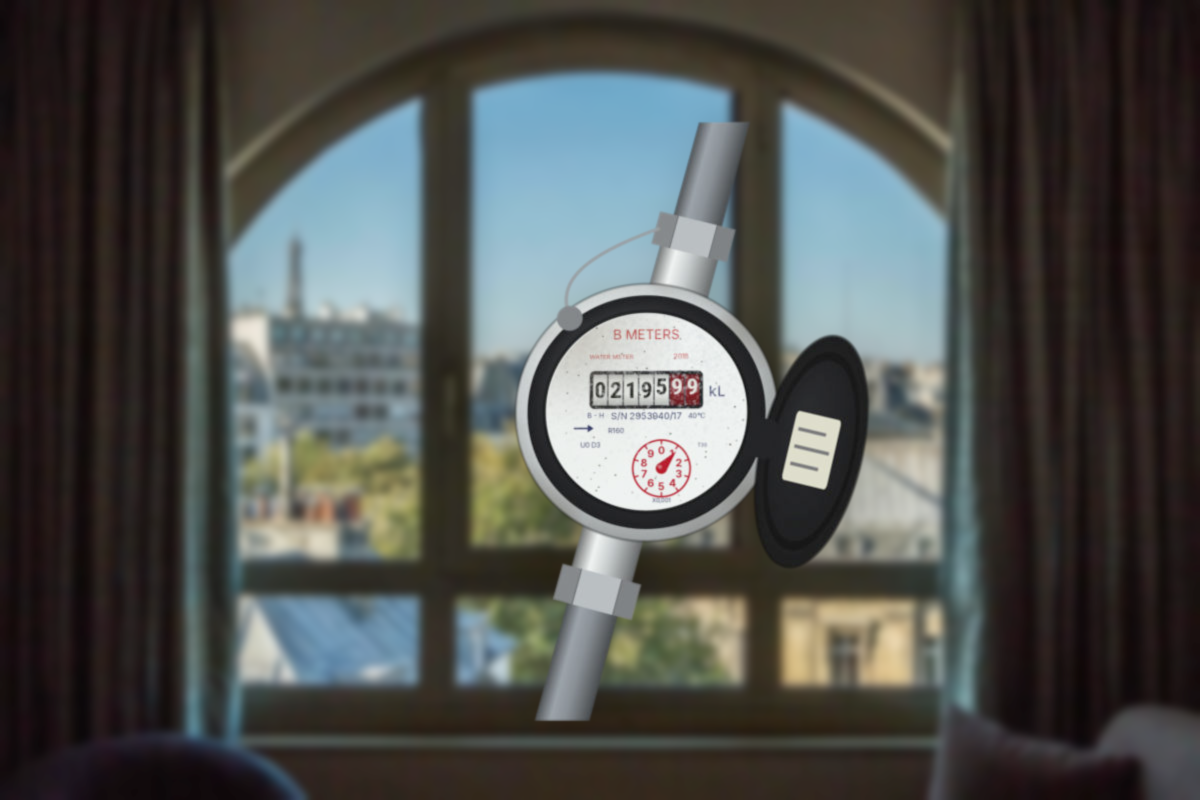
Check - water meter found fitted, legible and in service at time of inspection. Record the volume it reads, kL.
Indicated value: 2195.991 kL
